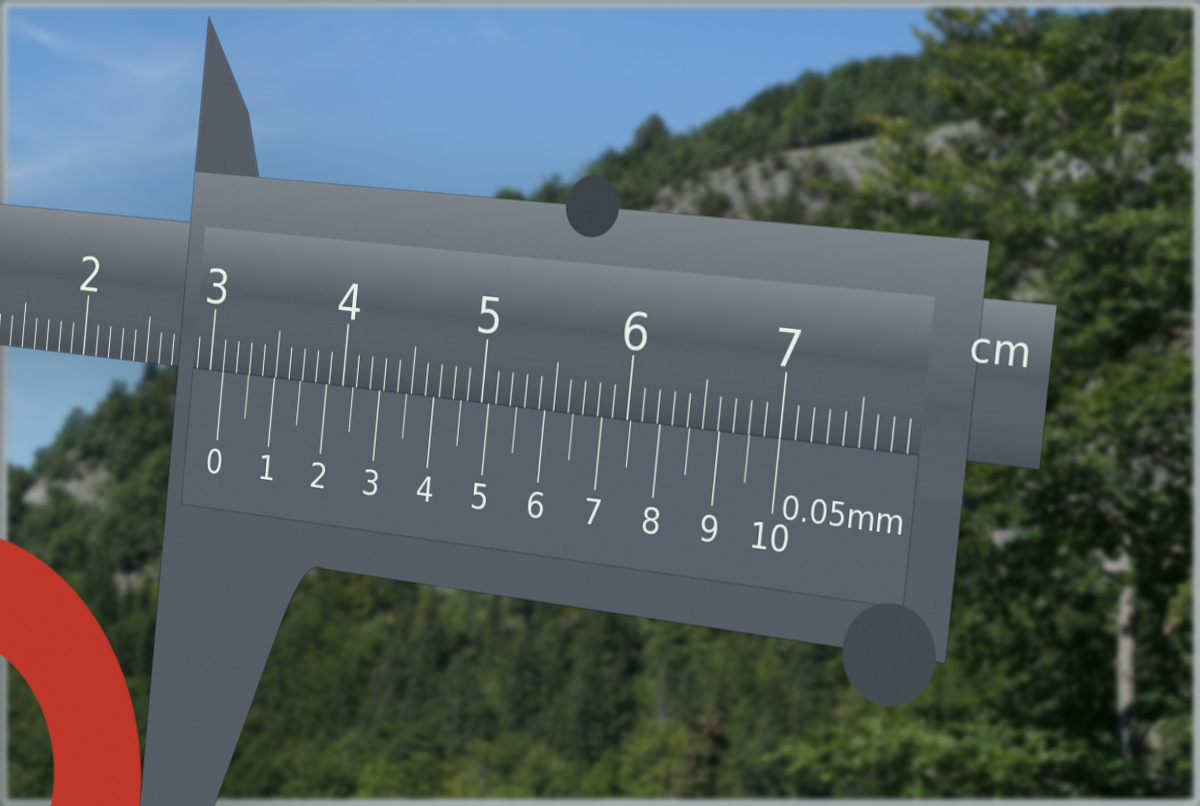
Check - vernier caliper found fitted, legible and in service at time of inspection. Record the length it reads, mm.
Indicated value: 31.0 mm
